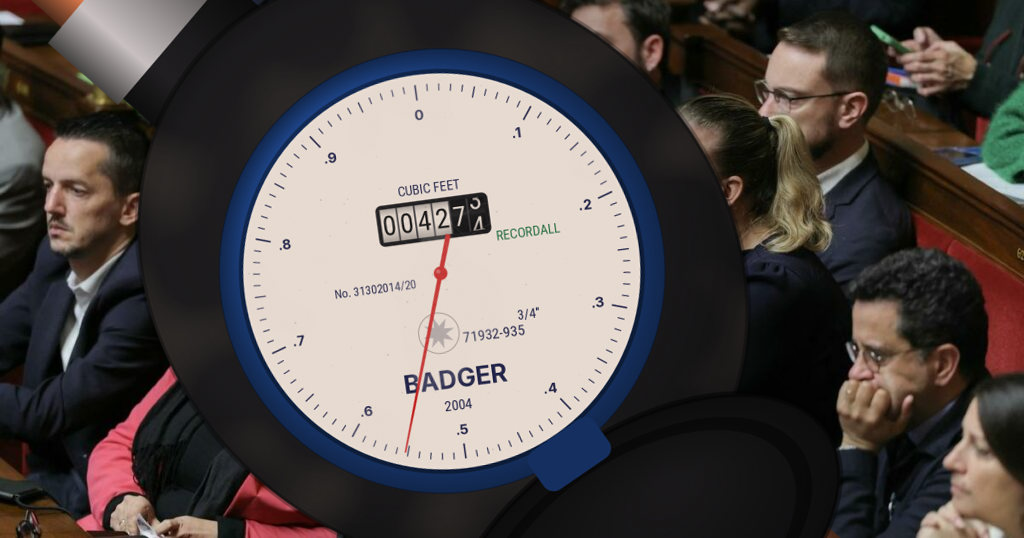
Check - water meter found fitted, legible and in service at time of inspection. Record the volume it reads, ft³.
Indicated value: 4273.55 ft³
